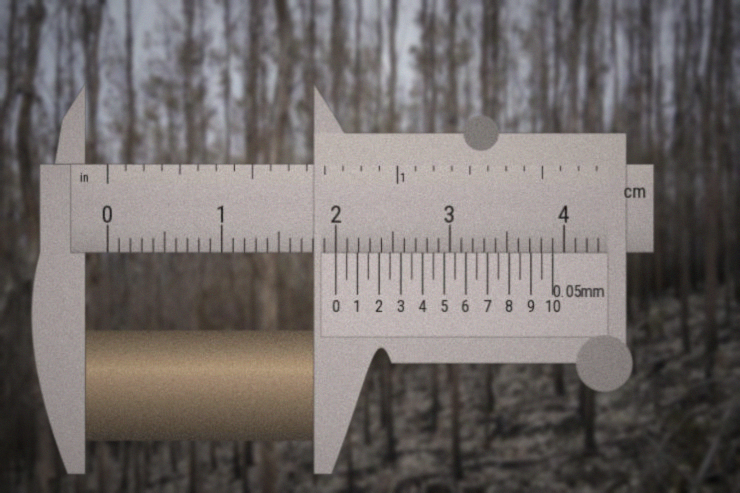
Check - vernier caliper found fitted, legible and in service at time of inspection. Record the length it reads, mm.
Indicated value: 20.0 mm
